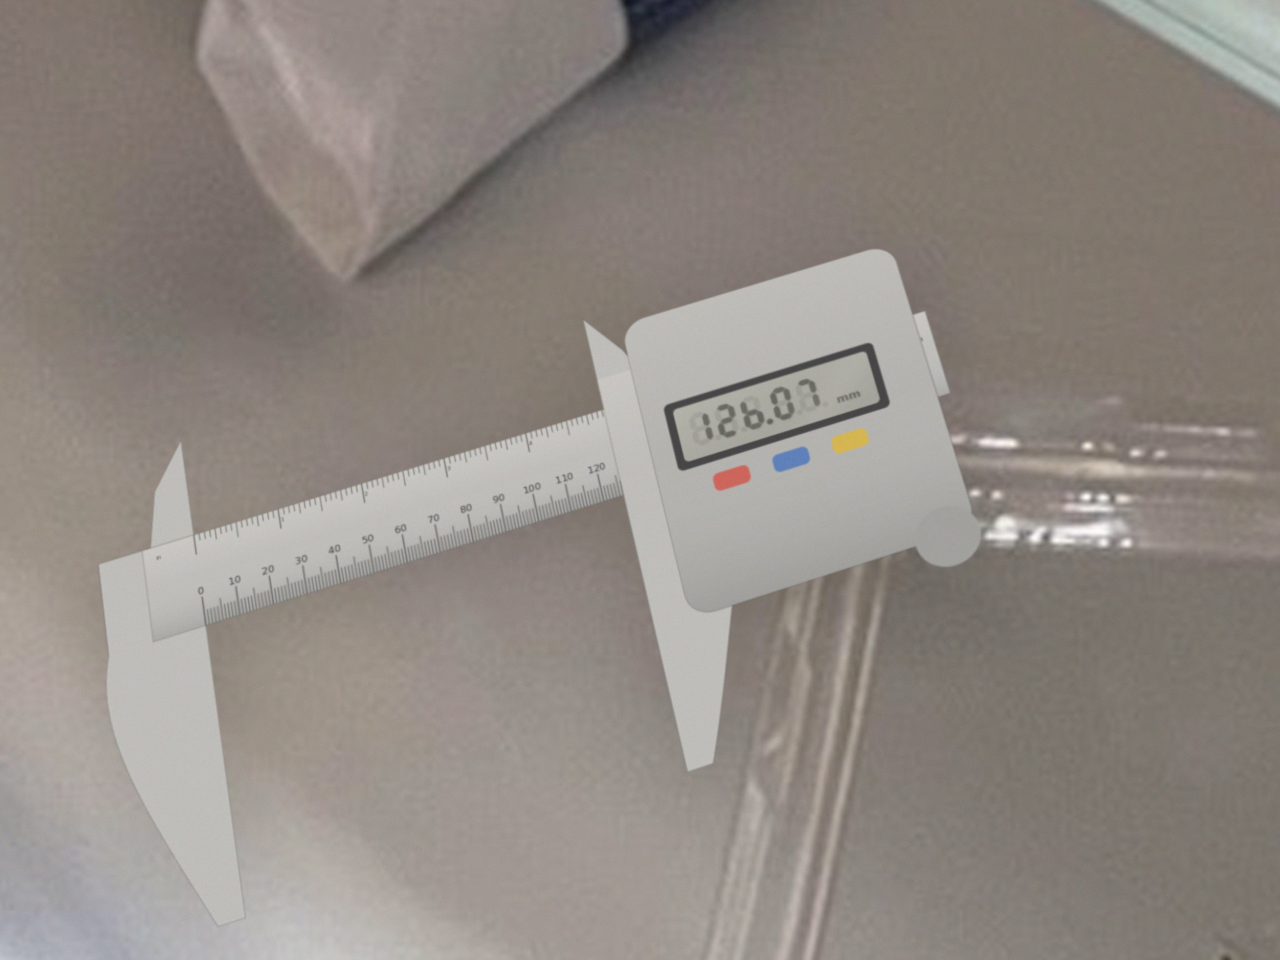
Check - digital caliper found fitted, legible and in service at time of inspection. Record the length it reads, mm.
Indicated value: 126.07 mm
